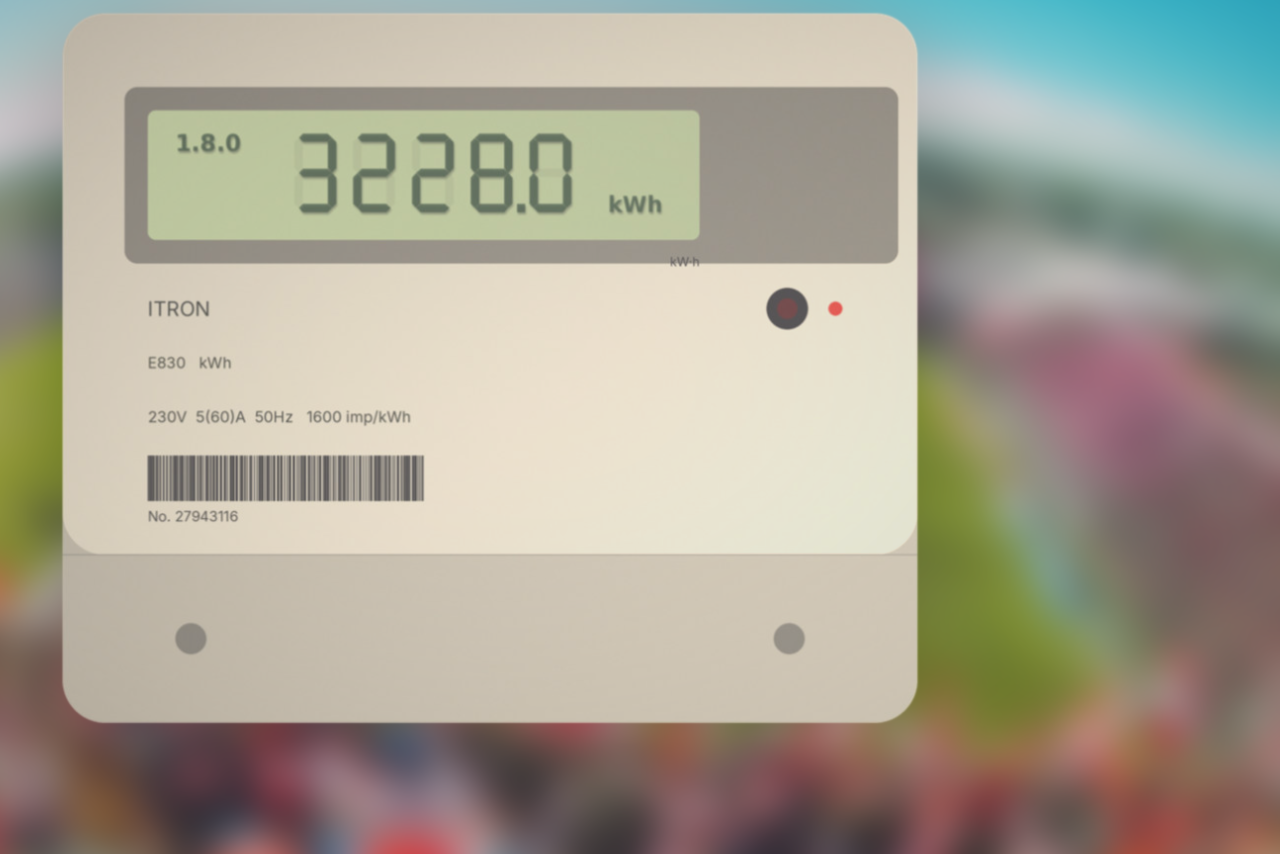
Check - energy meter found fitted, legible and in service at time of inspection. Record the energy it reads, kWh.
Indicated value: 3228.0 kWh
